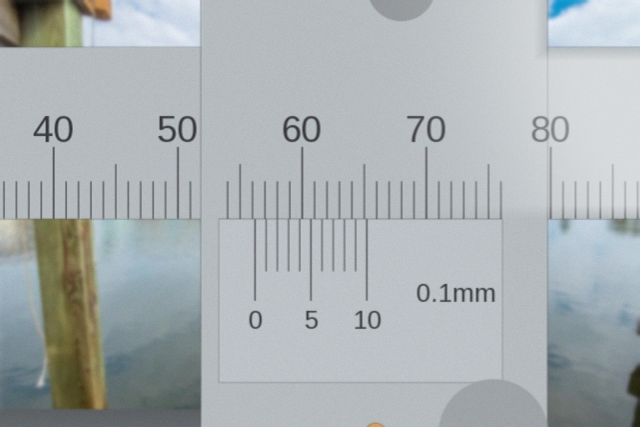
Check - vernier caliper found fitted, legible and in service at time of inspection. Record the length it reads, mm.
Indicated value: 56.2 mm
